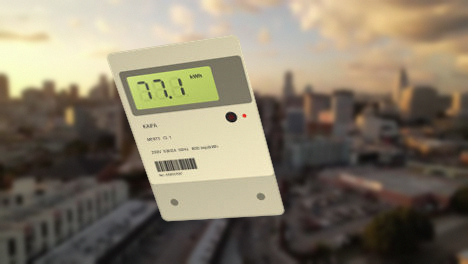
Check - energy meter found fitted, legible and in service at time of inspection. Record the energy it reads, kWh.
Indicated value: 77.1 kWh
